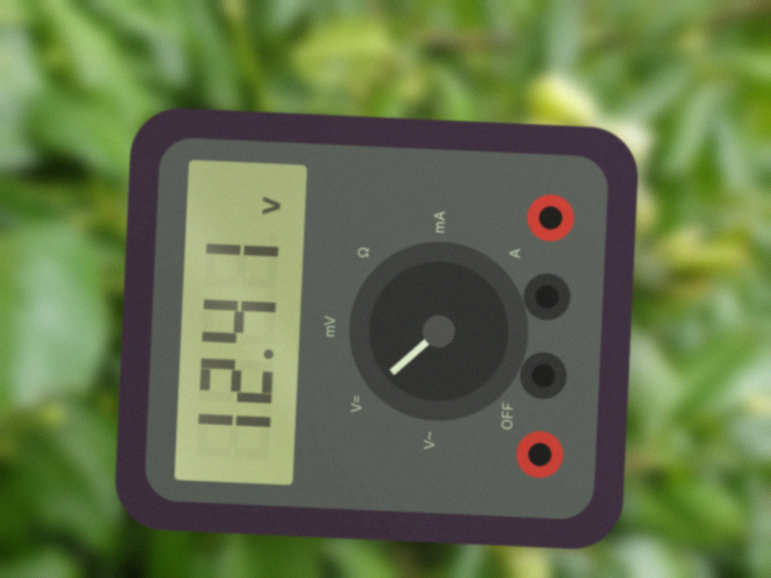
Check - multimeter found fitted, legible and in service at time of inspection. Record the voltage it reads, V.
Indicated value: 12.41 V
